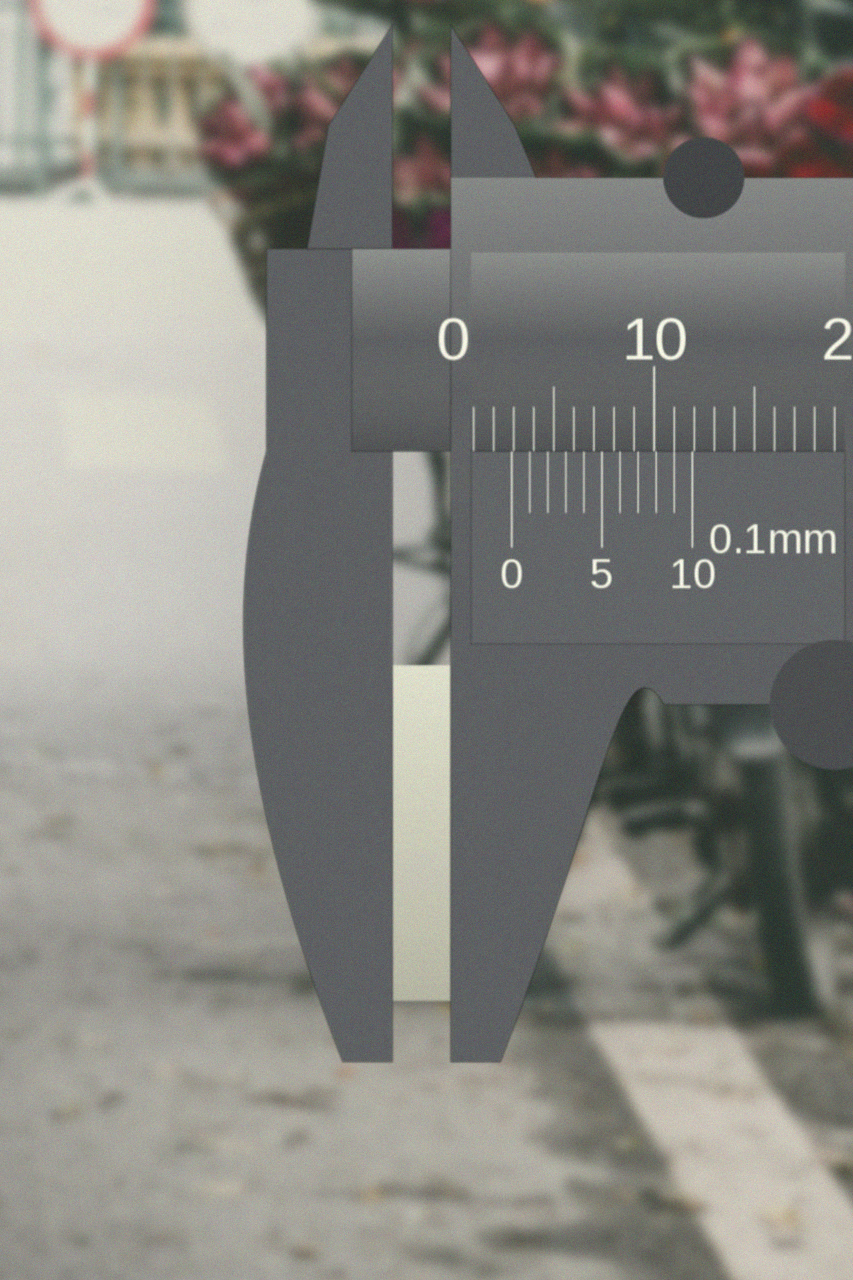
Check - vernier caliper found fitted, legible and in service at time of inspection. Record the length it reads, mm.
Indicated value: 2.9 mm
